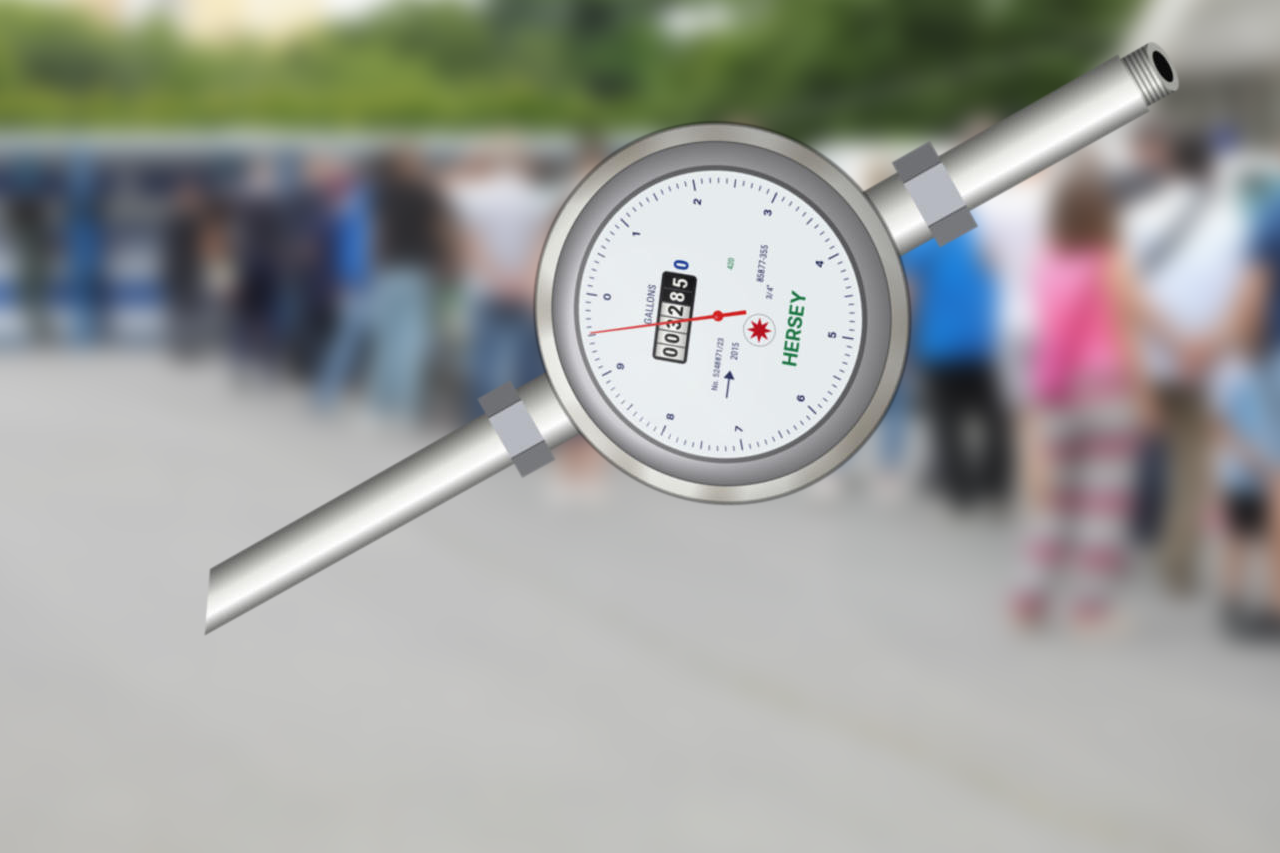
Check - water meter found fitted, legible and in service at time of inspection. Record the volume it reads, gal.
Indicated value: 32849.5 gal
